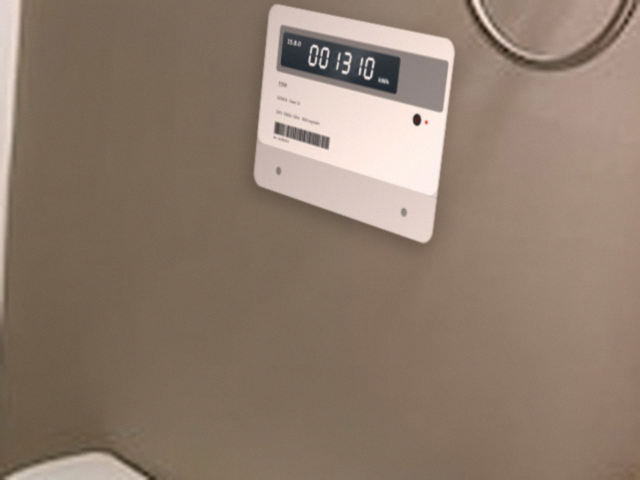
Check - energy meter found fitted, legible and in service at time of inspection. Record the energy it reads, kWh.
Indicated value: 1310 kWh
